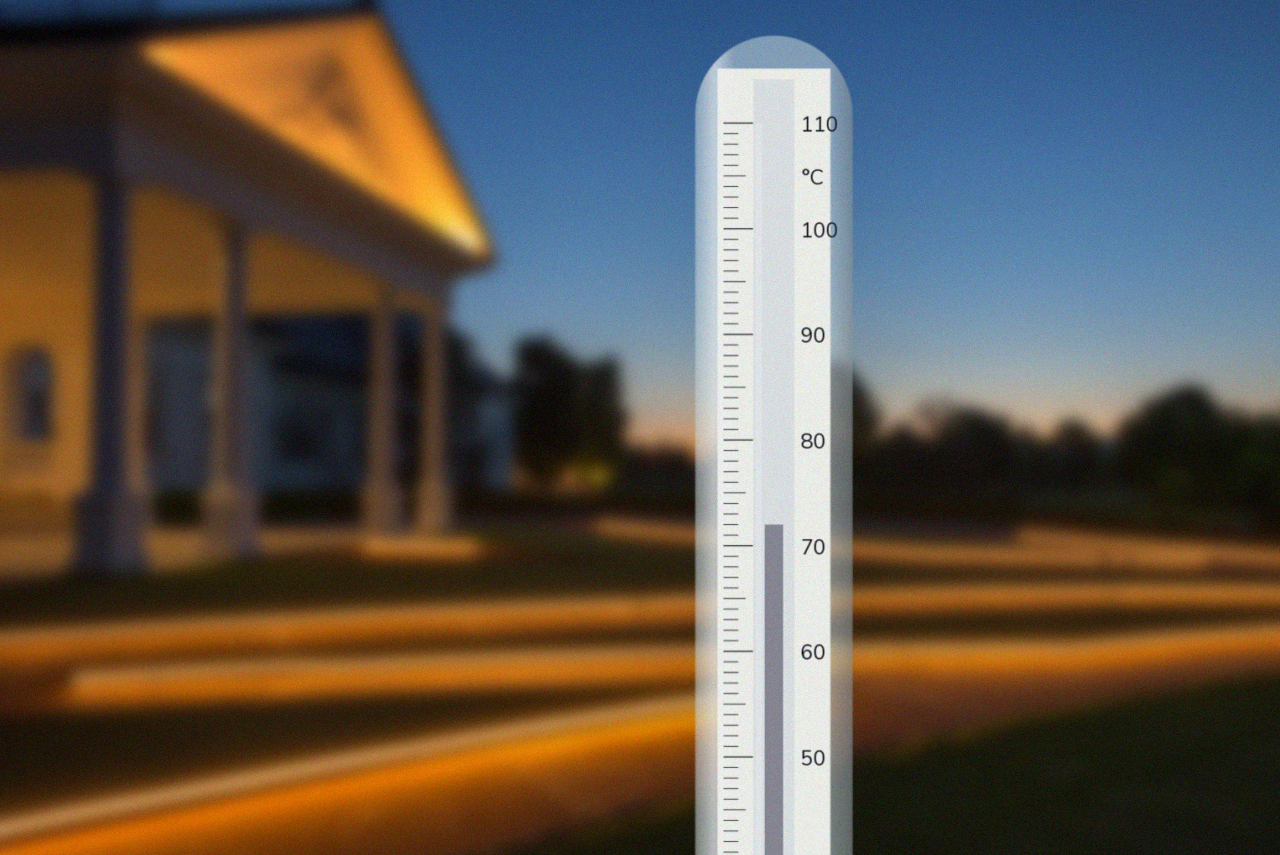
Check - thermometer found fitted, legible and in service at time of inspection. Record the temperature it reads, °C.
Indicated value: 72 °C
